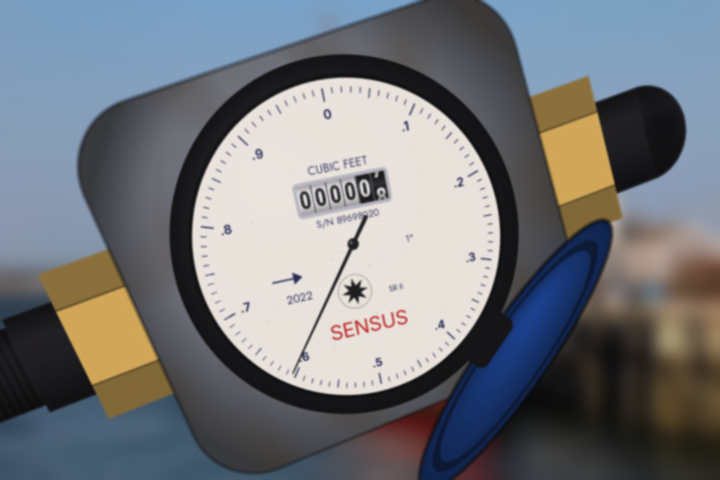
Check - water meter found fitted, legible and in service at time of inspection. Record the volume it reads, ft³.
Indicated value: 7.60 ft³
